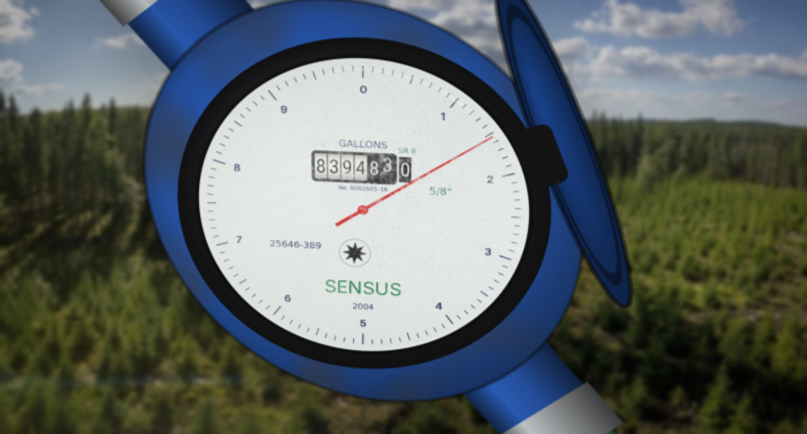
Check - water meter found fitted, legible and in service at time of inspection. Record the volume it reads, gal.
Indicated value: 8394831.5 gal
